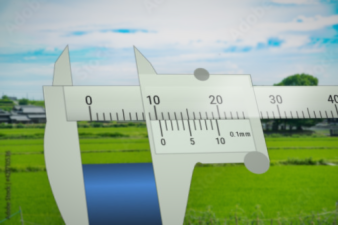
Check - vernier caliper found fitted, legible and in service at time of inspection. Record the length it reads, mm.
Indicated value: 10.4 mm
